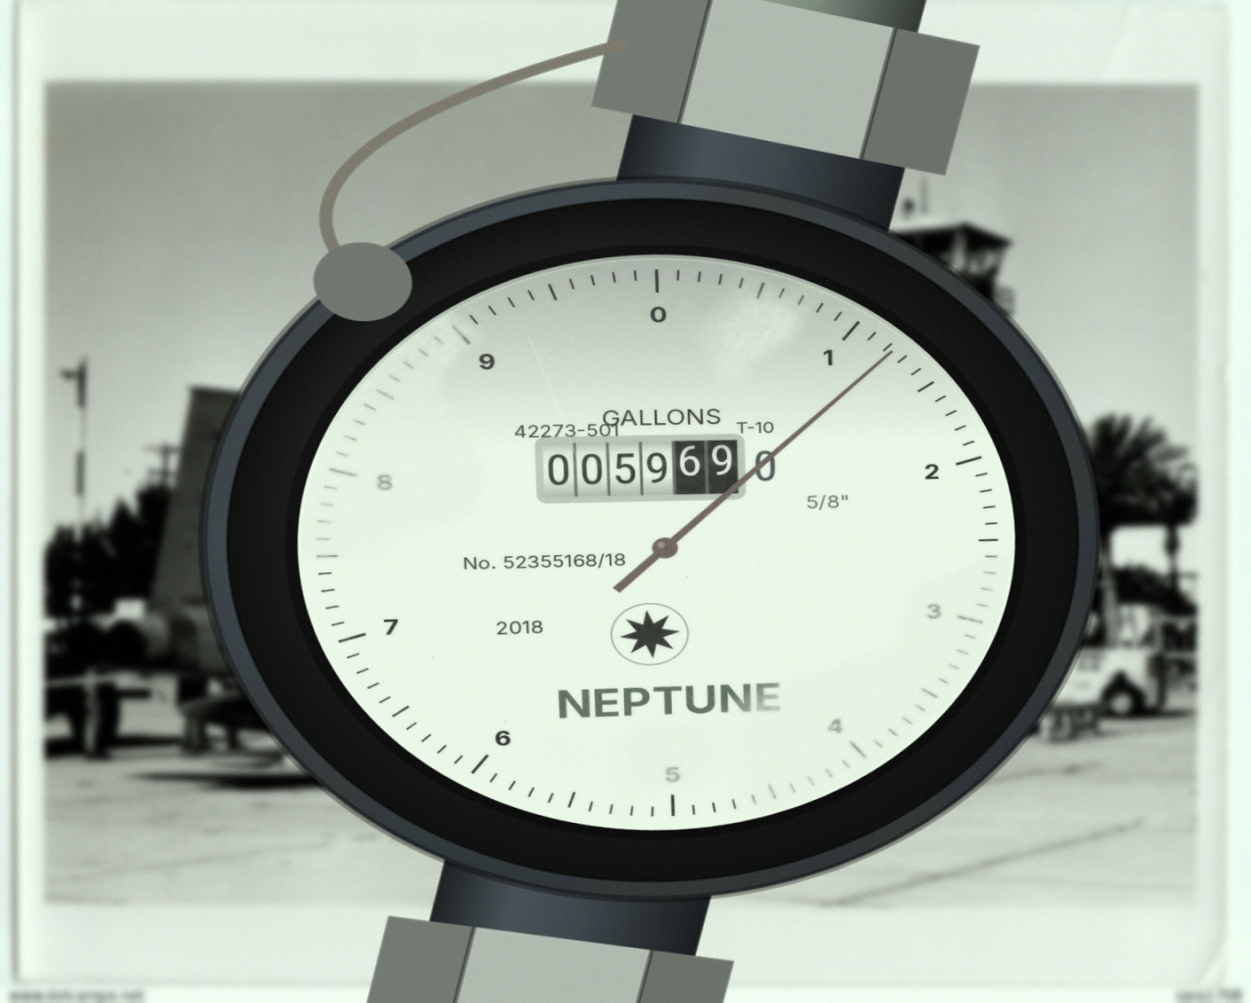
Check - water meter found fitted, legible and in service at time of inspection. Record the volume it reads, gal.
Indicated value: 59691.2 gal
